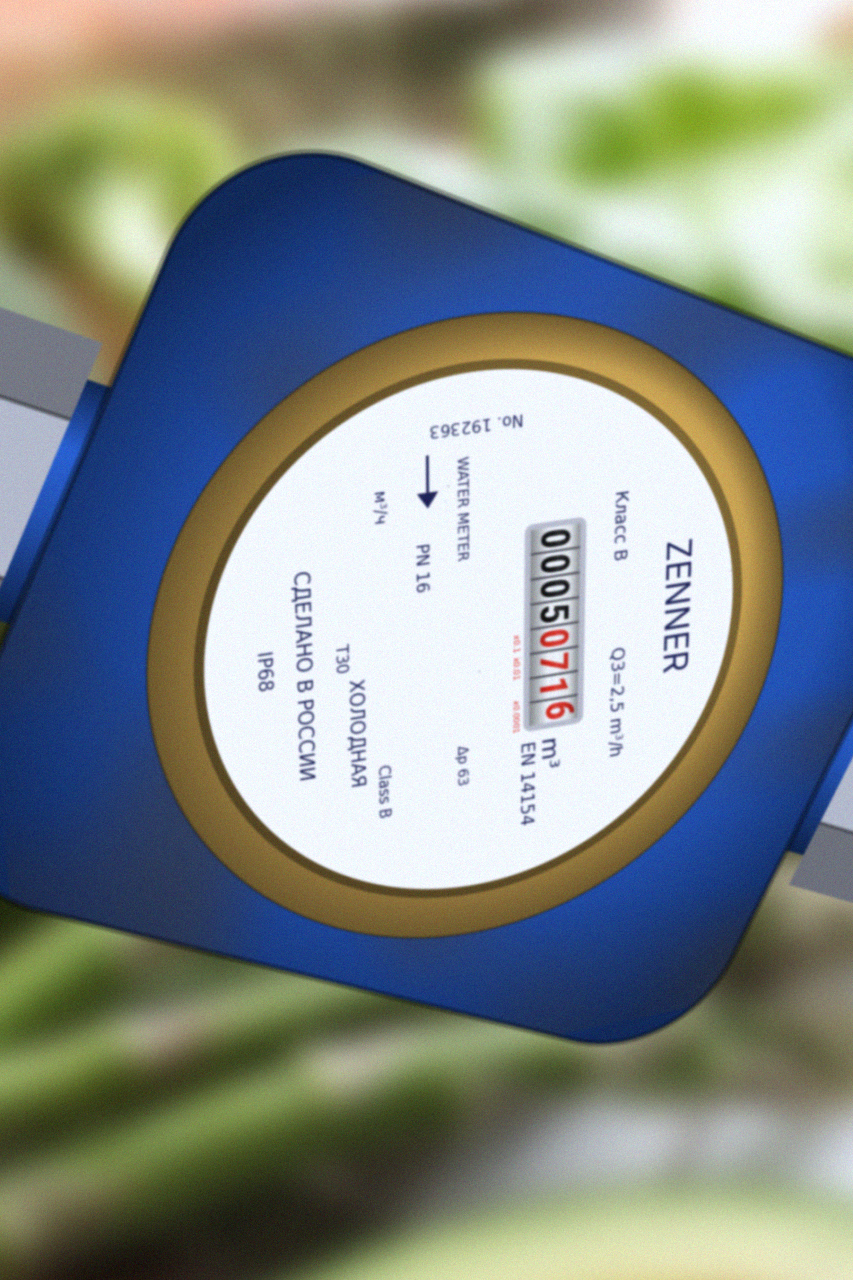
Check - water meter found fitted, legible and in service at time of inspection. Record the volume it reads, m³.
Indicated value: 5.0716 m³
